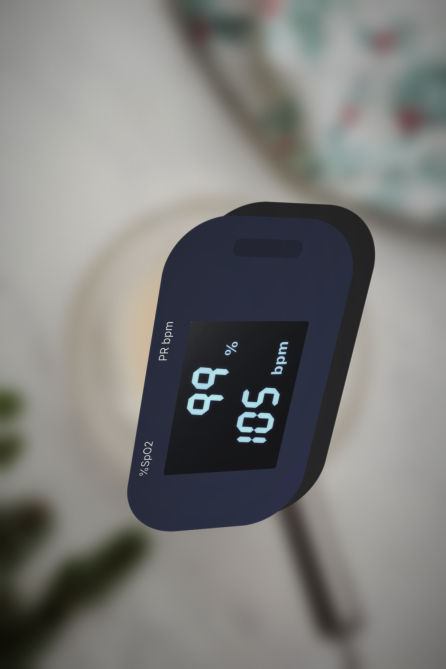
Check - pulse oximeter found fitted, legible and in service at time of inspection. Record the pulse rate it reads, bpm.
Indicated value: 105 bpm
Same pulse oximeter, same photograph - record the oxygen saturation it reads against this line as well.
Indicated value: 99 %
